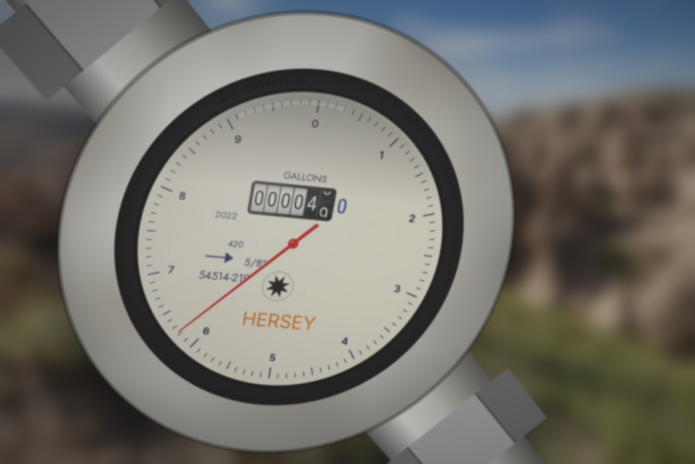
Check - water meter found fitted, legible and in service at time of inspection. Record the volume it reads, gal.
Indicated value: 486.2 gal
